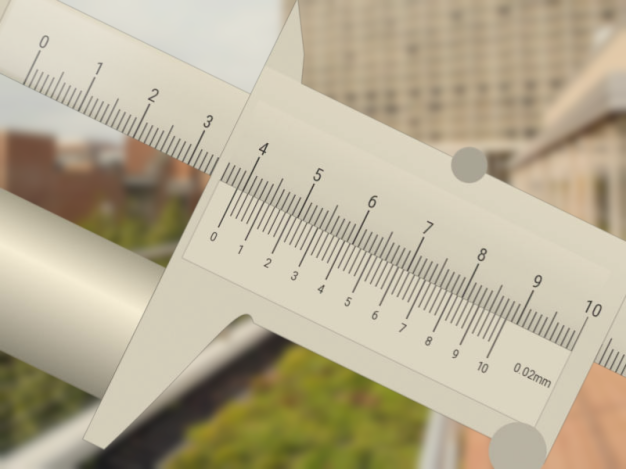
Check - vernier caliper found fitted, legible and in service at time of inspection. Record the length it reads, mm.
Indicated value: 39.0 mm
